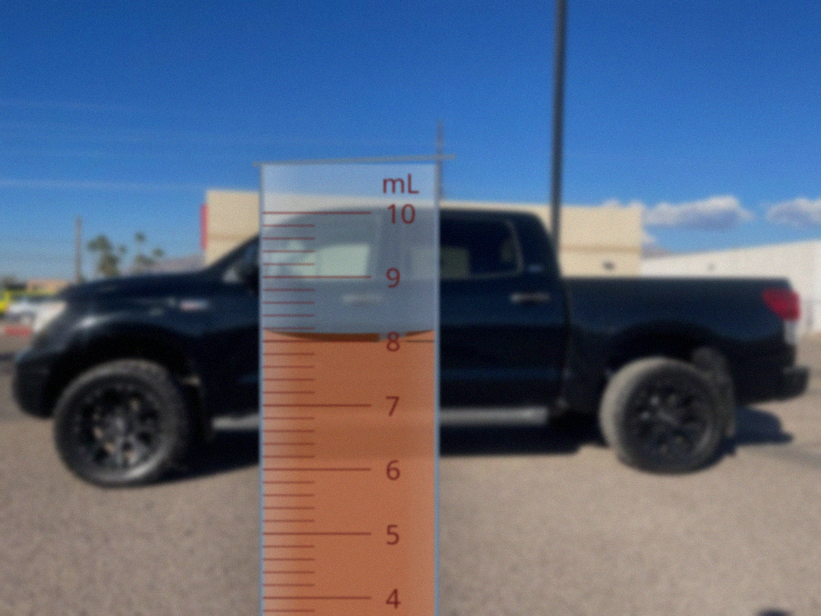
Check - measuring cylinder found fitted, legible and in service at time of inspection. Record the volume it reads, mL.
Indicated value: 8 mL
